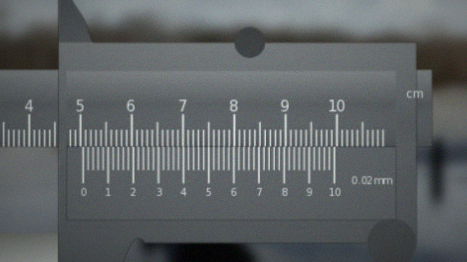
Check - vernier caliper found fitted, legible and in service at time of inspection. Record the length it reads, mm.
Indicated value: 50.5 mm
